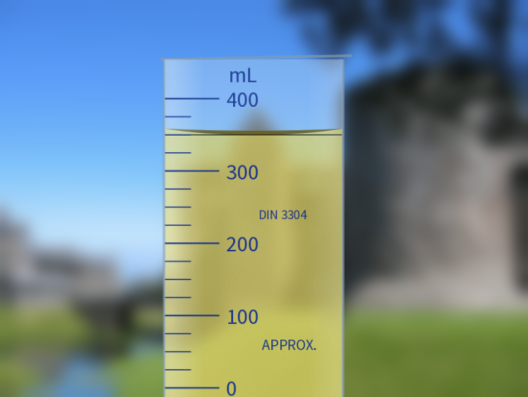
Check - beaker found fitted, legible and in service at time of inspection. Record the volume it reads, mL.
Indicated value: 350 mL
